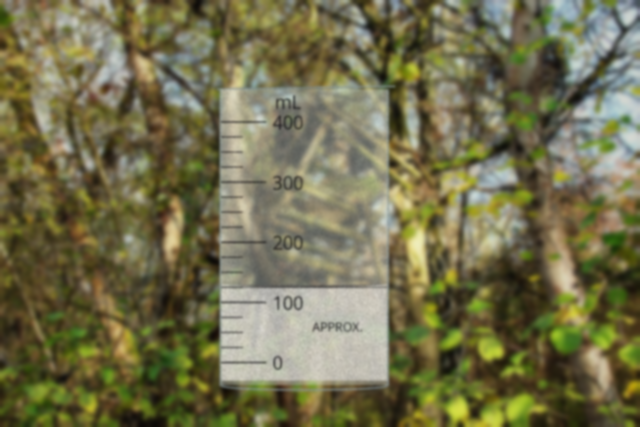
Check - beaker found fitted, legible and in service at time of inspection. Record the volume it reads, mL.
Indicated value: 125 mL
